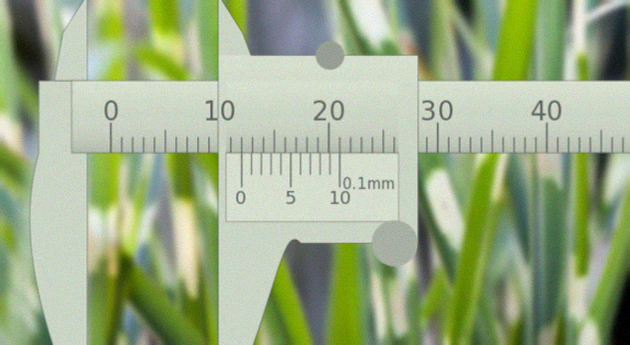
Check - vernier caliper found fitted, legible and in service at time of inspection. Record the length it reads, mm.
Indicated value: 12.0 mm
